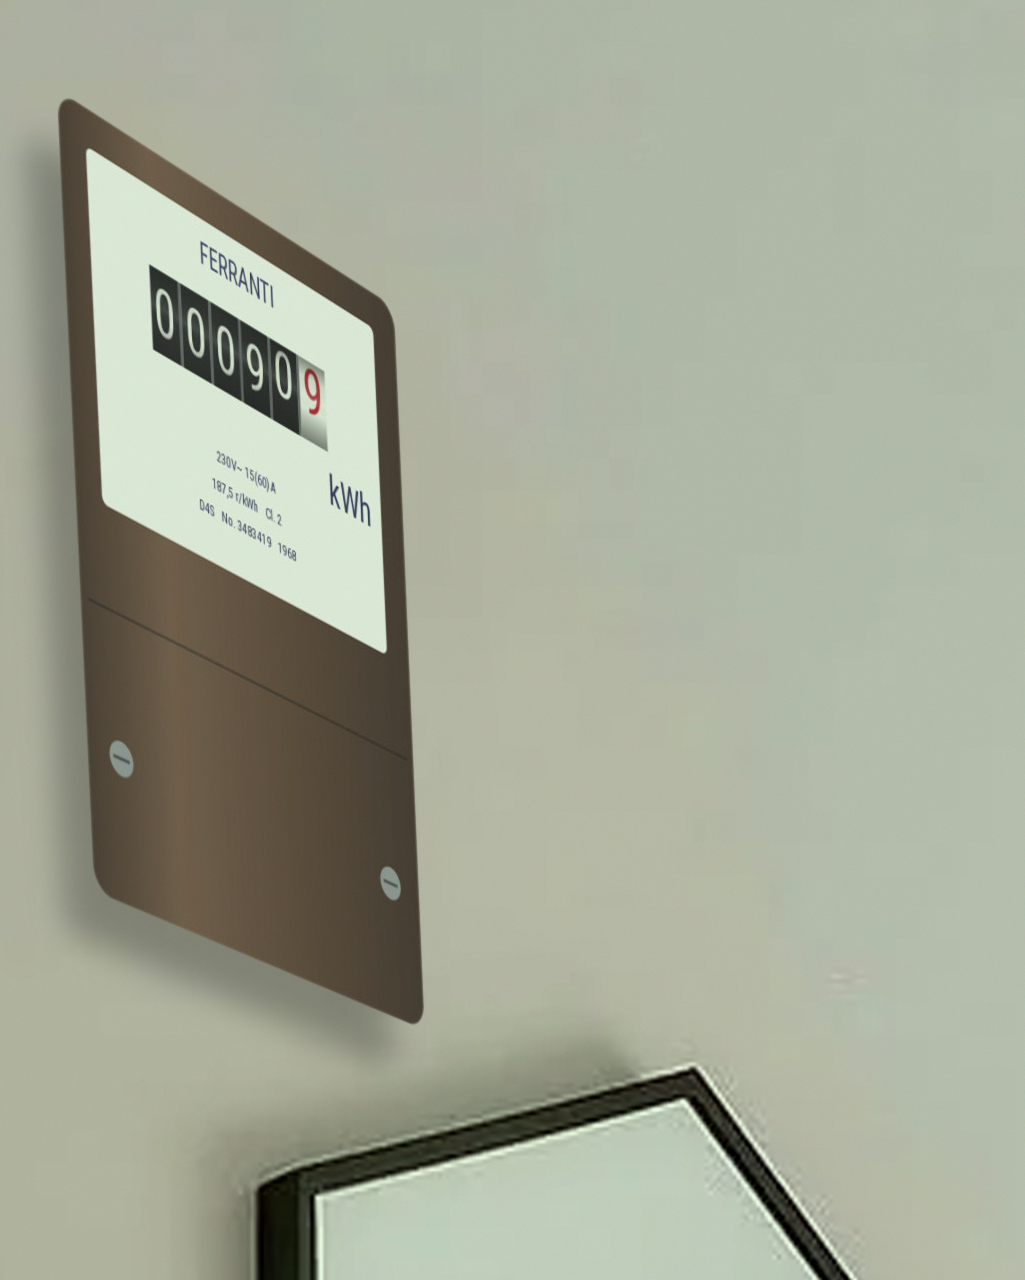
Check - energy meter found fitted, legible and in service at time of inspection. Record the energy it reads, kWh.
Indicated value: 90.9 kWh
